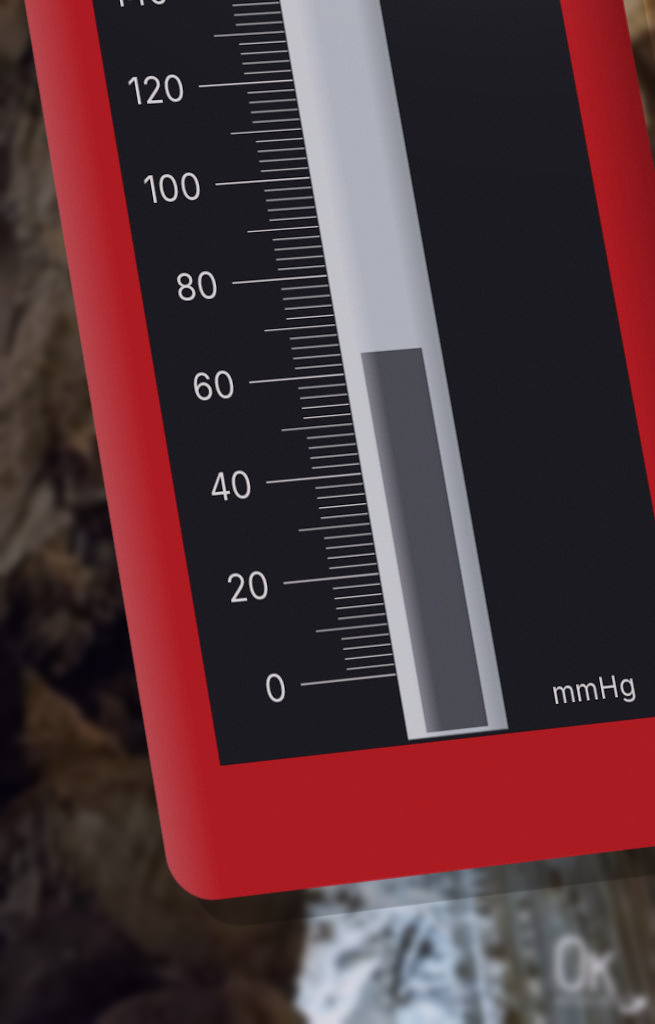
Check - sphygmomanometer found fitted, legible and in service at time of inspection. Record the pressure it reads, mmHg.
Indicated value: 64 mmHg
